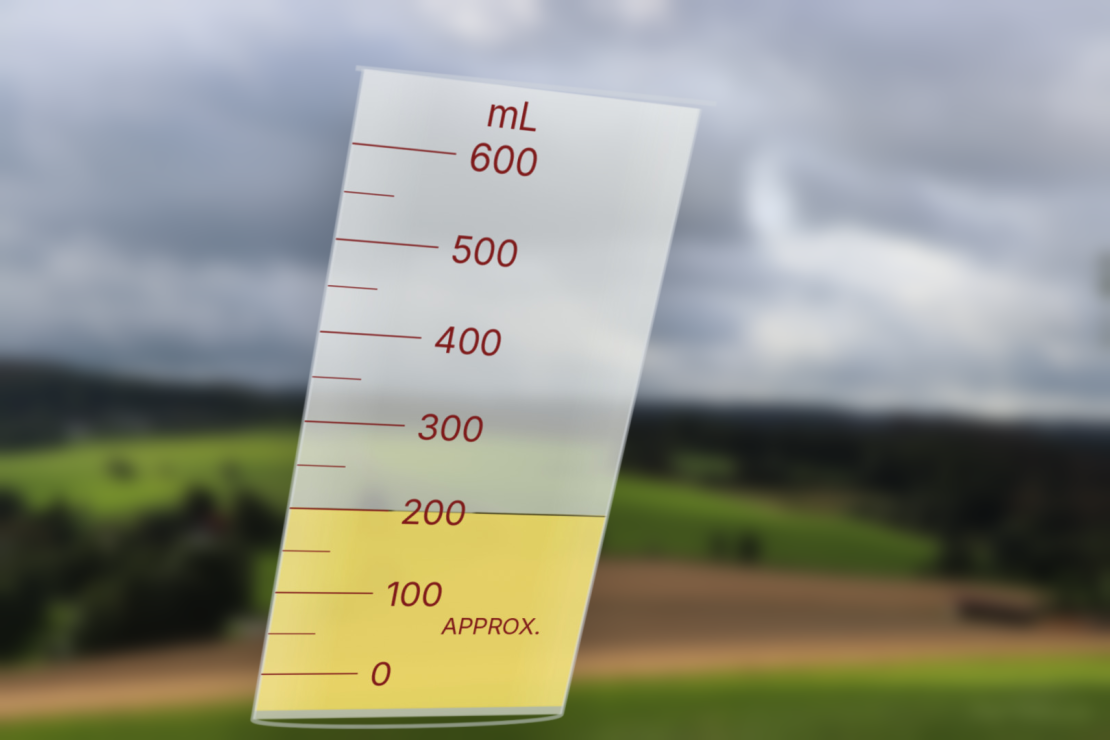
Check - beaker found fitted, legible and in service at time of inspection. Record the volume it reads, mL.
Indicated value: 200 mL
